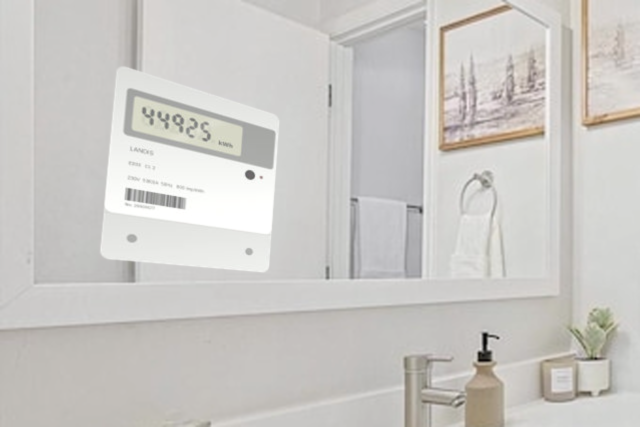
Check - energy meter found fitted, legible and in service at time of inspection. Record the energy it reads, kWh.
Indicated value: 44925 kWh
